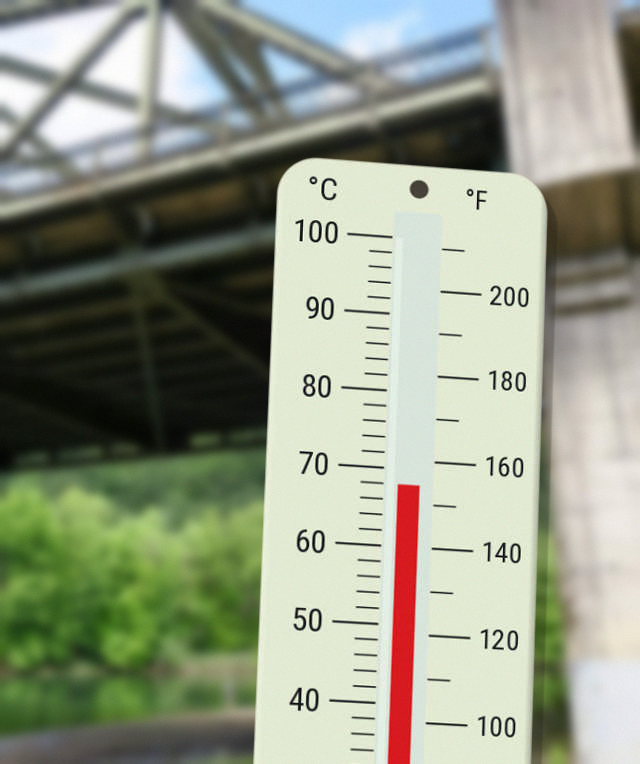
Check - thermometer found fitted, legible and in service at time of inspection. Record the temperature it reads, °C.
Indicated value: 68 °C
